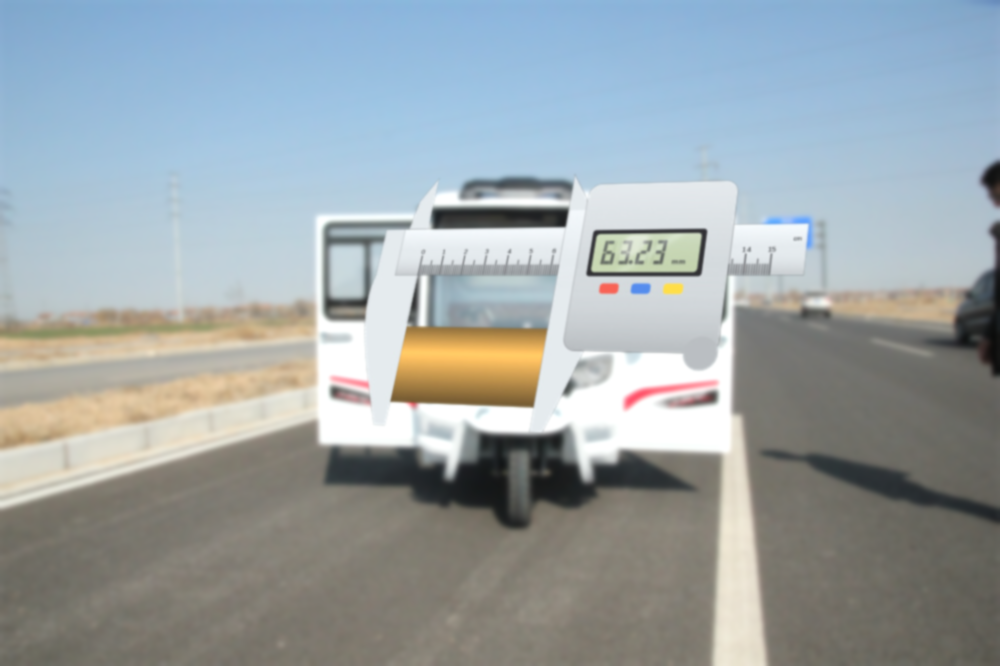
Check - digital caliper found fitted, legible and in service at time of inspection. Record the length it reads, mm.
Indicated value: 63.23 mm
